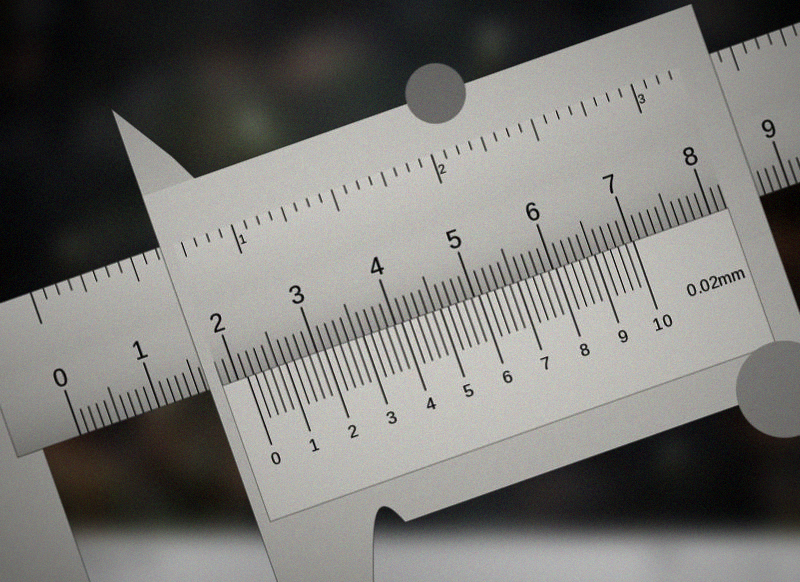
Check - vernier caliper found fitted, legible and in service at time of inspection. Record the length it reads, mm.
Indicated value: 21.2 mm
